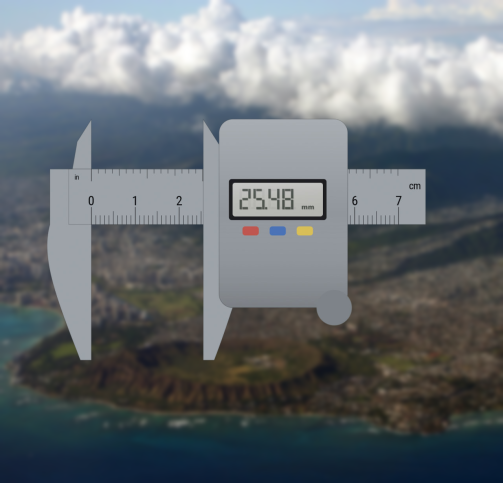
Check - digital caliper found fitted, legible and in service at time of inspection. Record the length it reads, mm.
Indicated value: 25.48 mm
